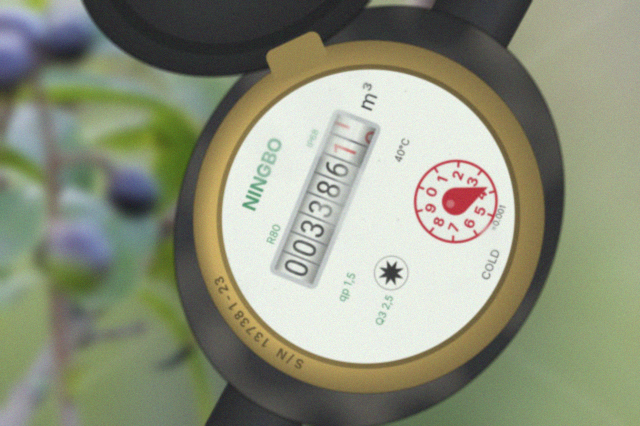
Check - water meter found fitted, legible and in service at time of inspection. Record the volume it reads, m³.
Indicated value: 3386.113 m³
